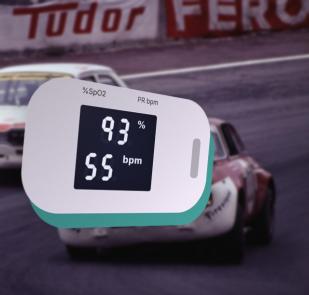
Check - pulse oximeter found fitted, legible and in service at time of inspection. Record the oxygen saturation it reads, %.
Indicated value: 93 %
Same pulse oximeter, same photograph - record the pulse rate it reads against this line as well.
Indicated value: 55 bpm
